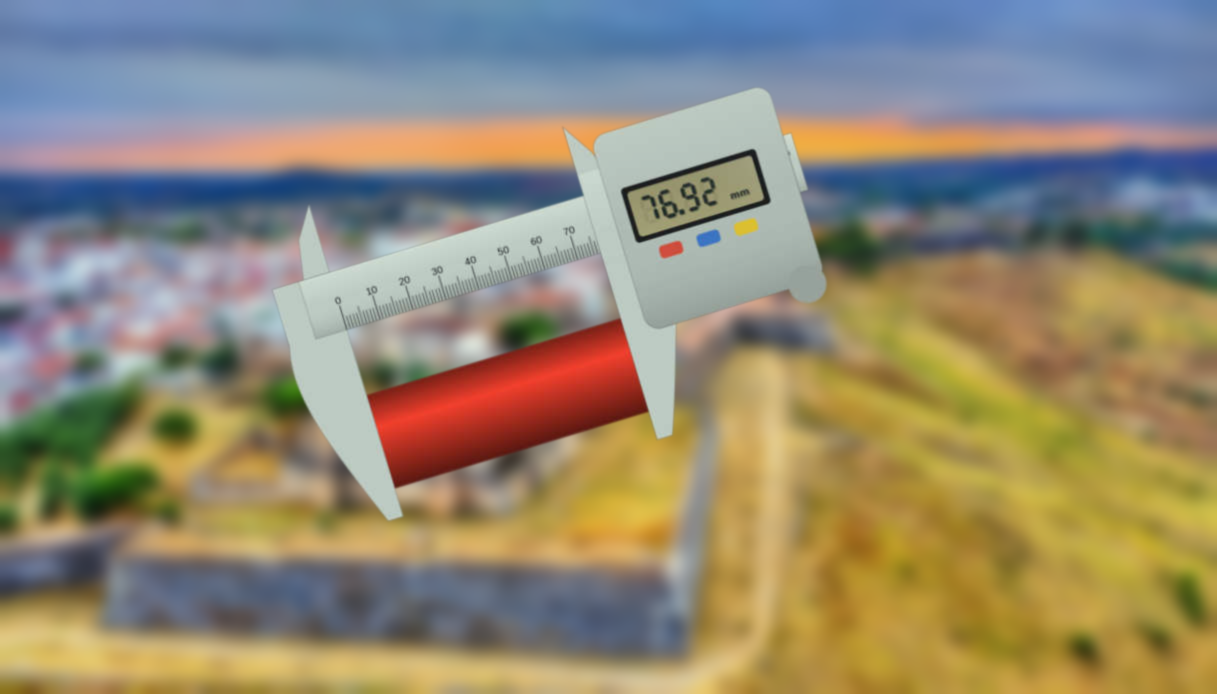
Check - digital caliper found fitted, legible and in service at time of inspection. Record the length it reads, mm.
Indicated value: 76.92 mm
